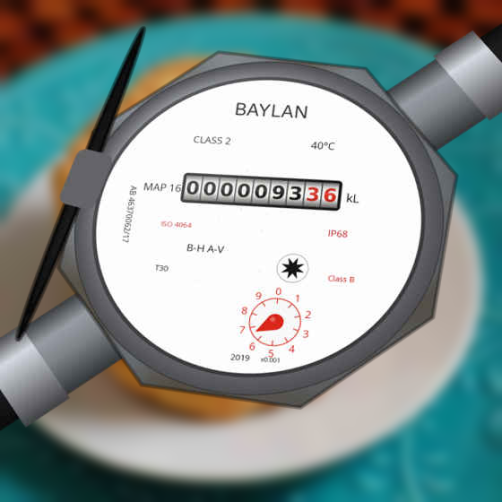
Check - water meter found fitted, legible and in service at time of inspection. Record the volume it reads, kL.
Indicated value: 93.366 kL
